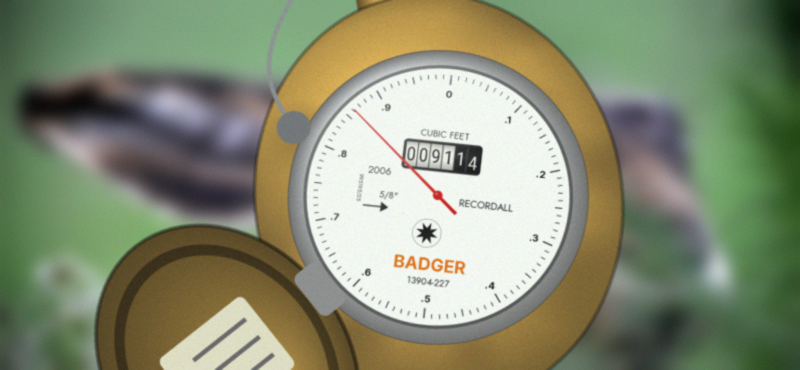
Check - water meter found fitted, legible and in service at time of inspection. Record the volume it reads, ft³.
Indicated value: 9113.86 ft³
